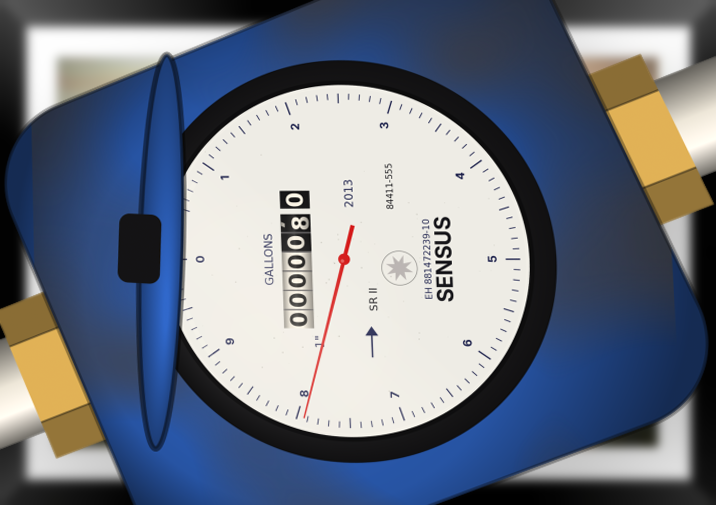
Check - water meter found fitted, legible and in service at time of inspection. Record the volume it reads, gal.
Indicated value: 77.9 gal
